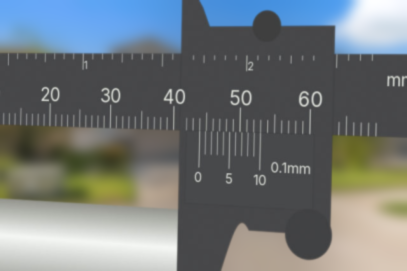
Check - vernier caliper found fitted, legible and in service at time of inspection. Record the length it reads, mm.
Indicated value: 44.0 mm
